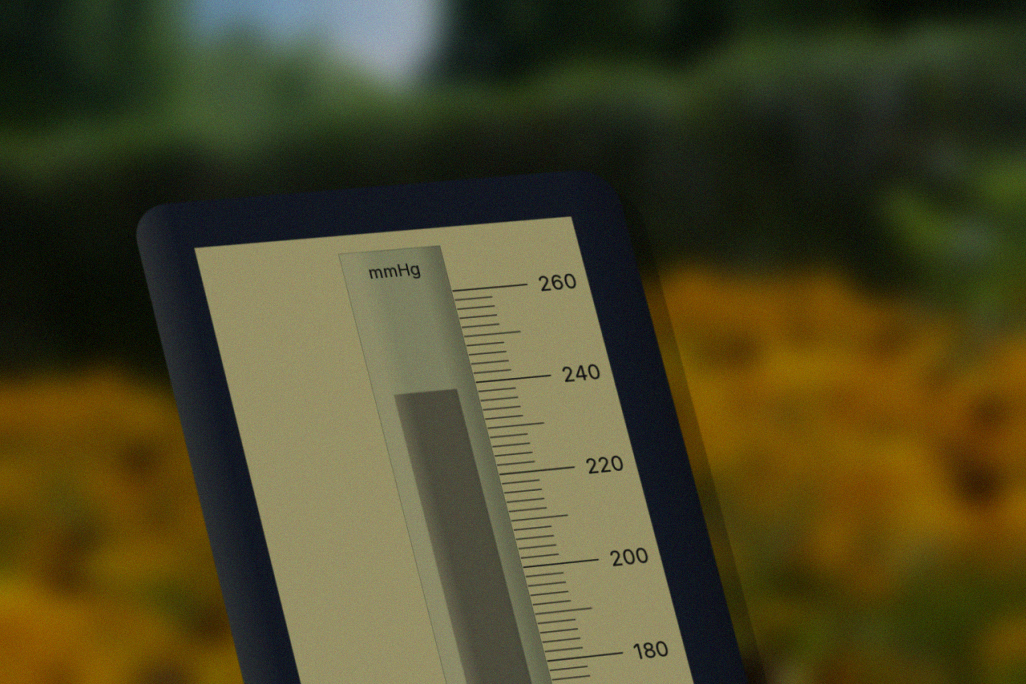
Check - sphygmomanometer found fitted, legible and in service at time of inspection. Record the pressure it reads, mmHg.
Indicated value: 239 mmHg
